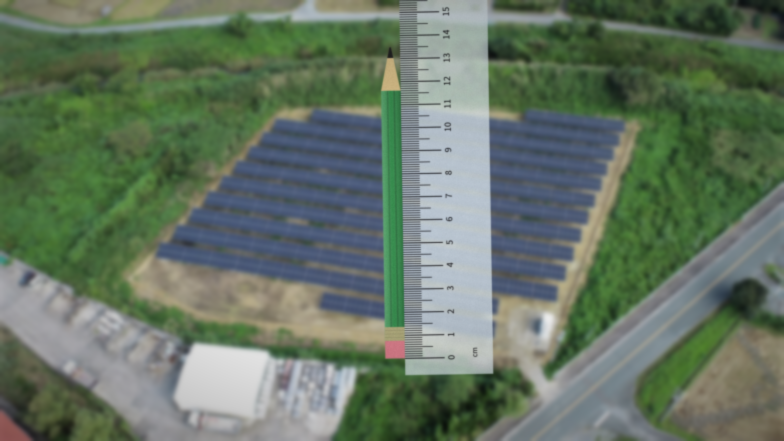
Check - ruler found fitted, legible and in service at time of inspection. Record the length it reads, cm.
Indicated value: 13.5 cm
